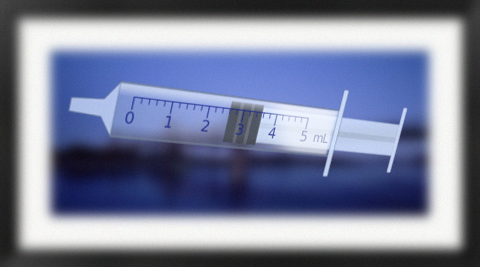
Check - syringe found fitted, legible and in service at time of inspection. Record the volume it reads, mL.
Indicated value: 2.6 mL
